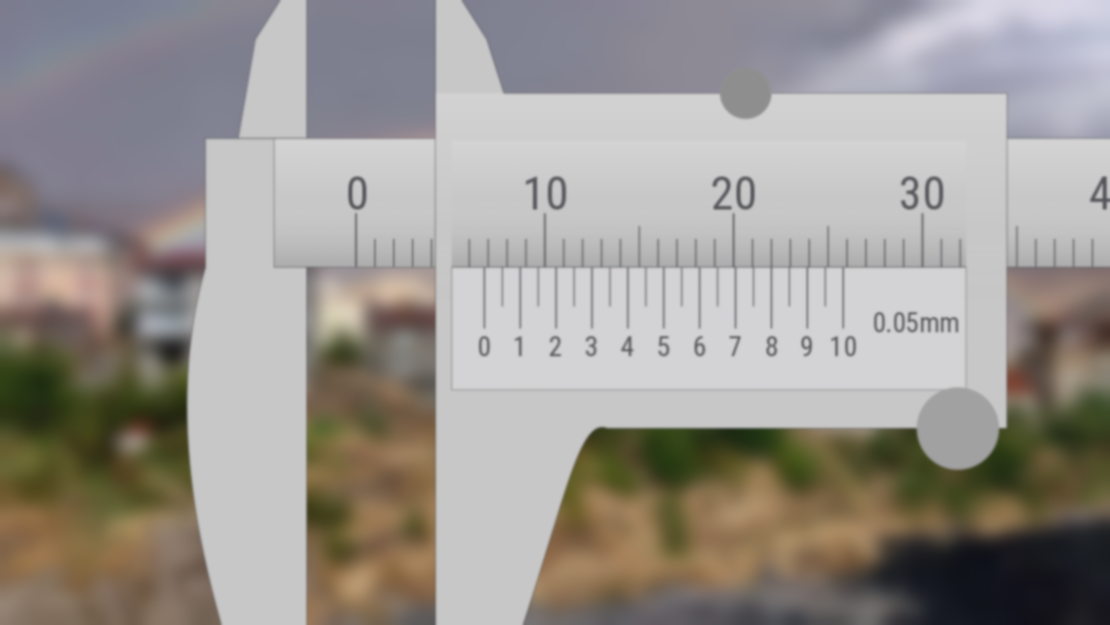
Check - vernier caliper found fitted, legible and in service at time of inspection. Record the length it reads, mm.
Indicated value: 6.8 mm
